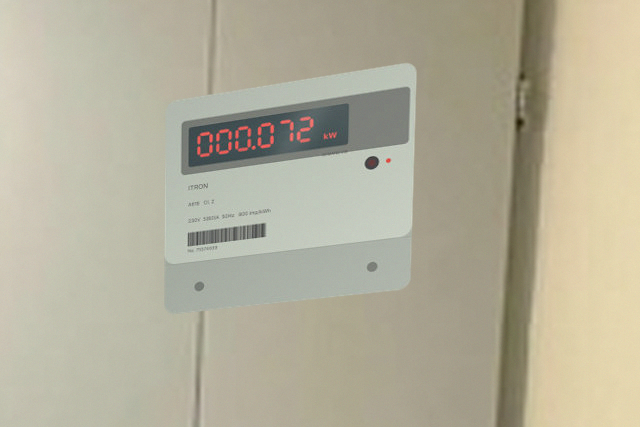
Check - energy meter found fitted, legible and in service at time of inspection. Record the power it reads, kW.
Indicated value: 0.072 kW
